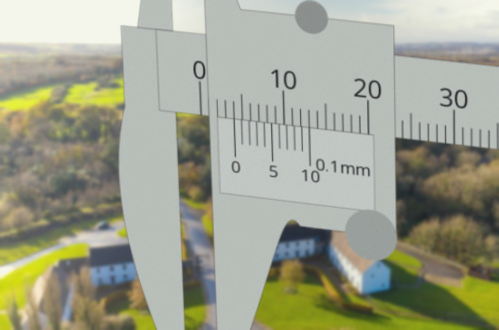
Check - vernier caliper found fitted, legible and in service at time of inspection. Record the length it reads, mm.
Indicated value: 4.0 mm
